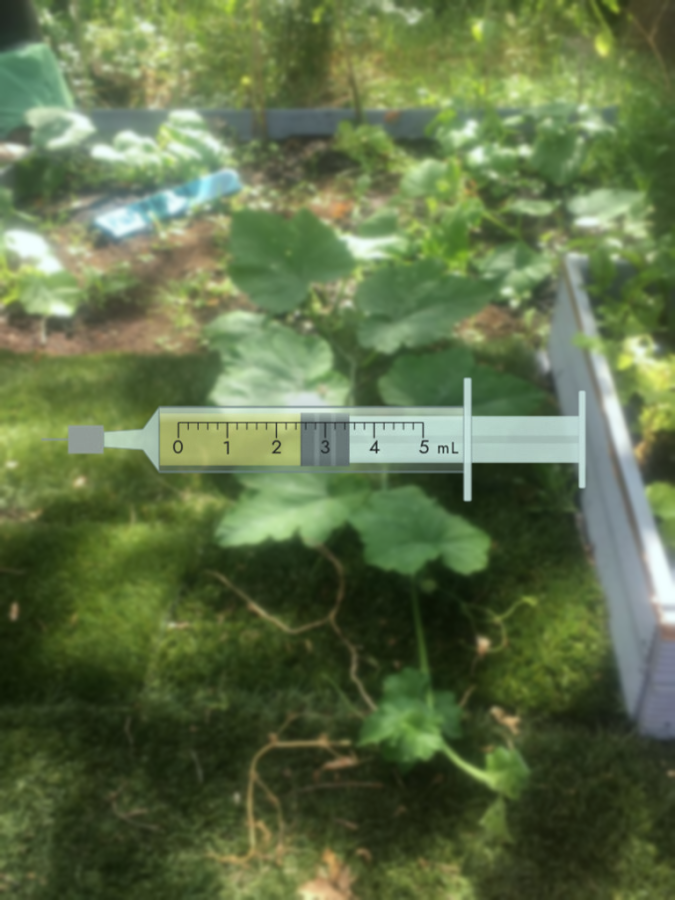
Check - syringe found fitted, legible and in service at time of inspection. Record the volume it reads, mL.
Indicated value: 2.5 mL
